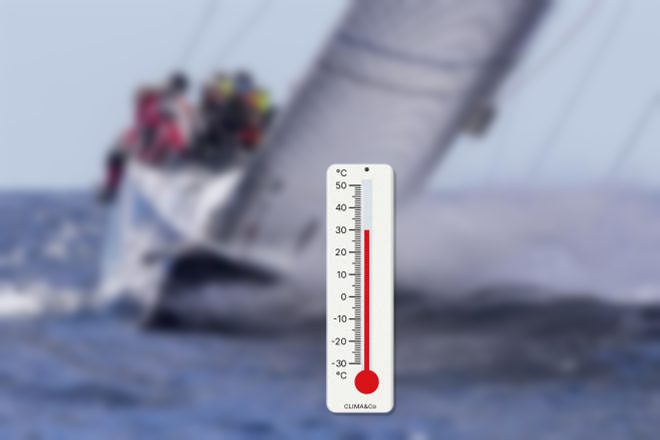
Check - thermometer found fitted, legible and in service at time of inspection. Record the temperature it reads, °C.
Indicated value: 30 °C
